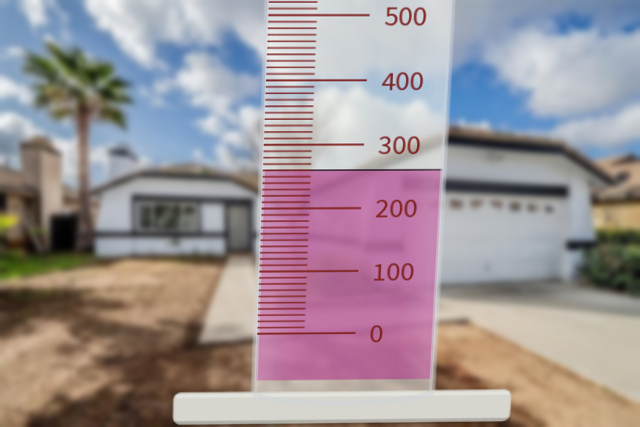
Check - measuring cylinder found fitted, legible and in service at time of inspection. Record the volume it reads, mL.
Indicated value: 260 mL
